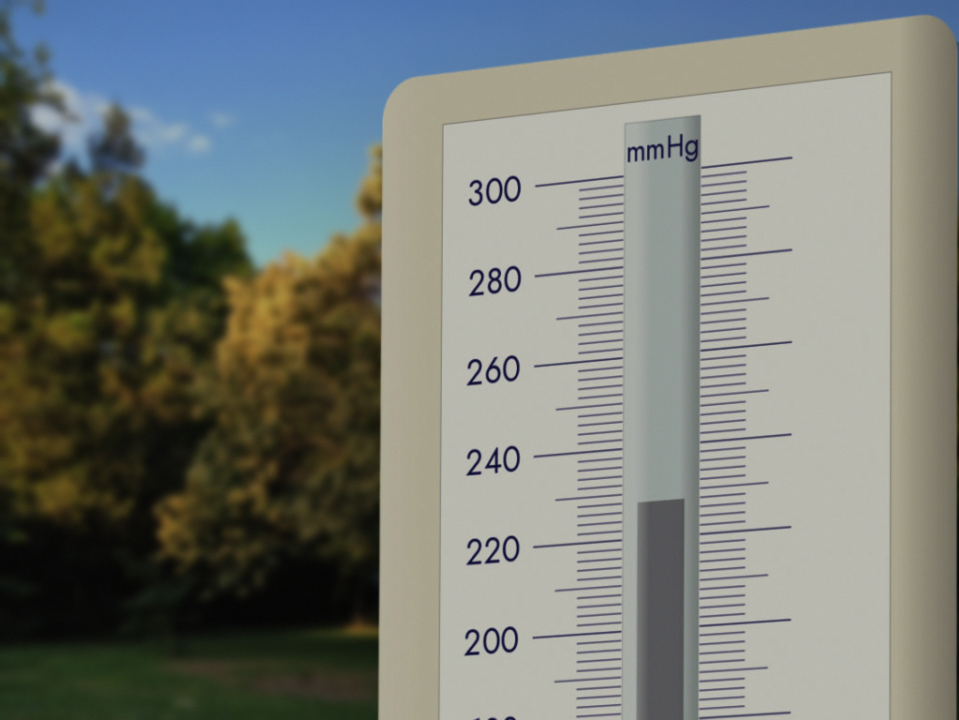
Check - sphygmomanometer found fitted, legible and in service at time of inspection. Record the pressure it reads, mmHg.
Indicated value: 228 mmHg
